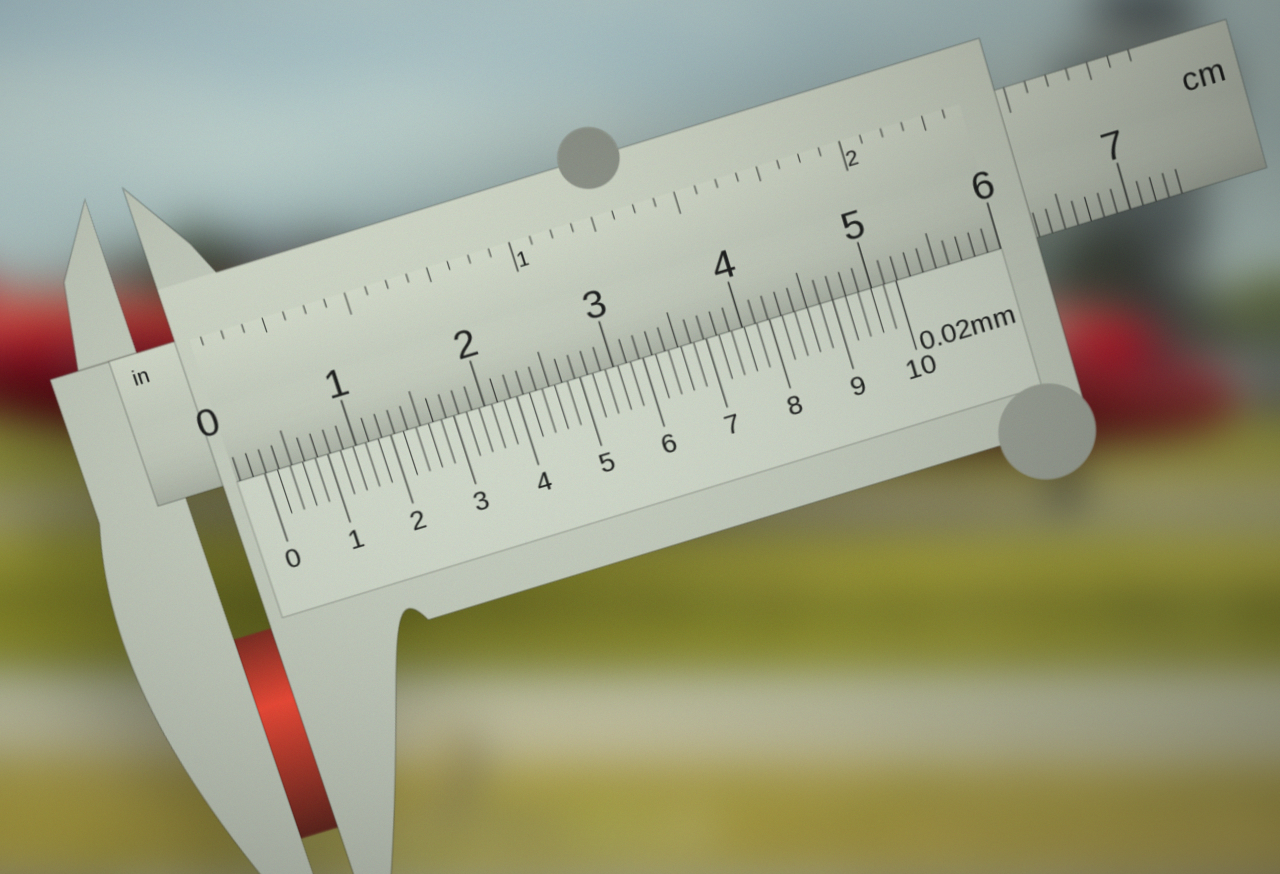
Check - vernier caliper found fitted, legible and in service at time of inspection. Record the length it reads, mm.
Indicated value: 2.9 mm
